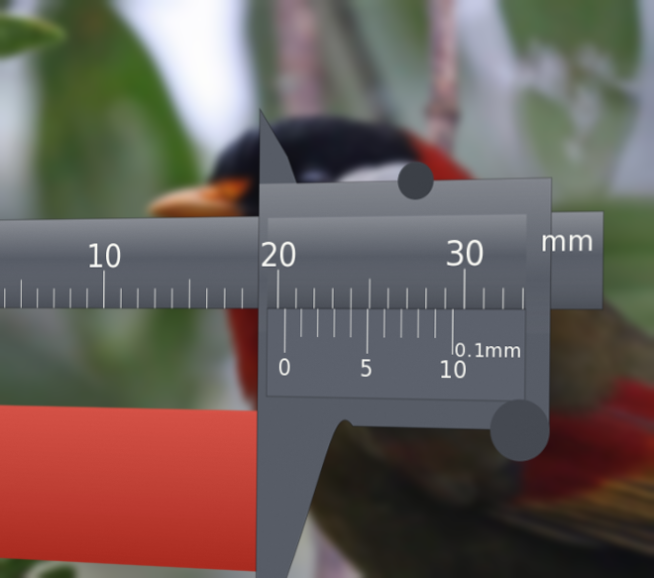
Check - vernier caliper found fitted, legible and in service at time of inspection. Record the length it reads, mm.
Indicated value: 20.4 mm
